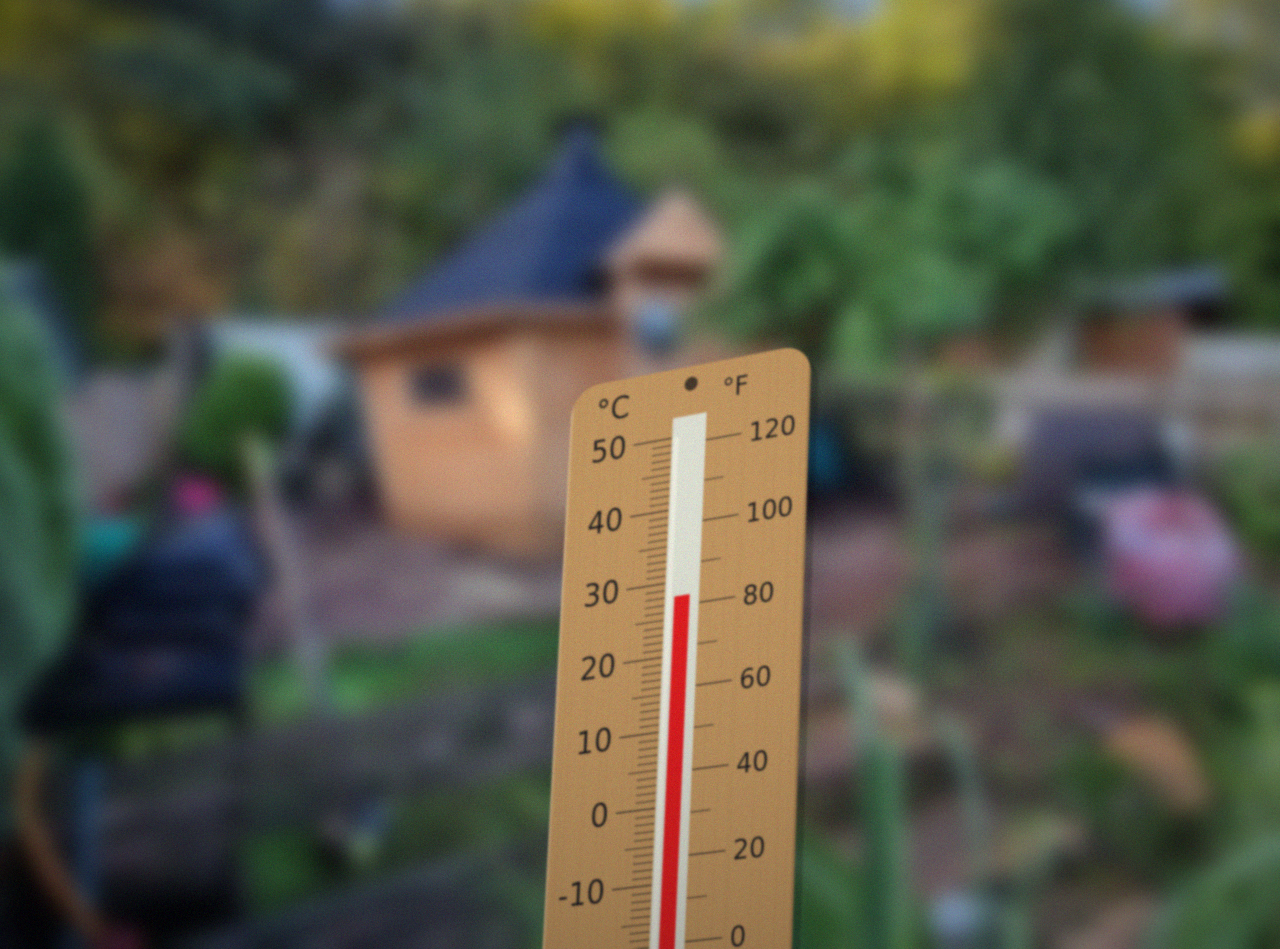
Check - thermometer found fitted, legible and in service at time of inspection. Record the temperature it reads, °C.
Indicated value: 28 °C
